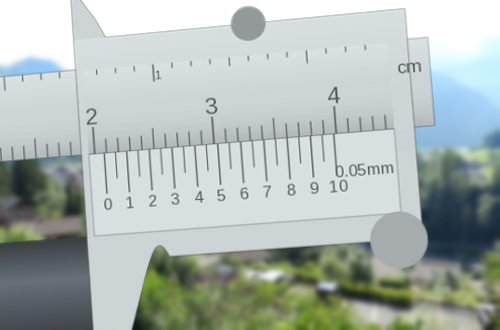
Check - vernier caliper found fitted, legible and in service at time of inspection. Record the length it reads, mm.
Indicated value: 20.8 mm
